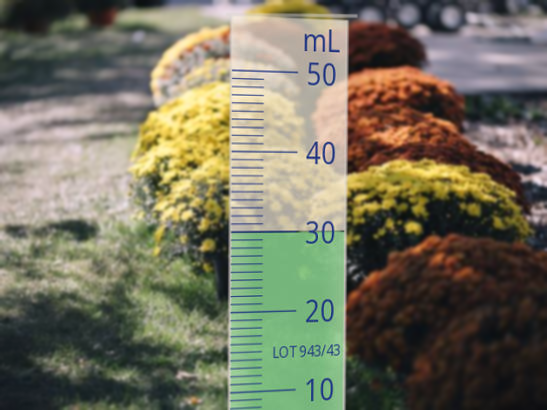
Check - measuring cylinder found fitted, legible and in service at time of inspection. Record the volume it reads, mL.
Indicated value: 30 mL
